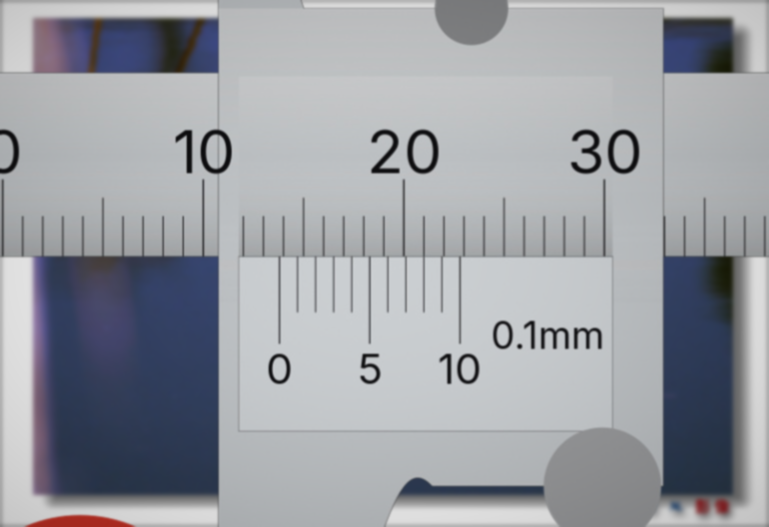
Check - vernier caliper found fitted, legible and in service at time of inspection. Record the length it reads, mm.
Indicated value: 13.8 mm
